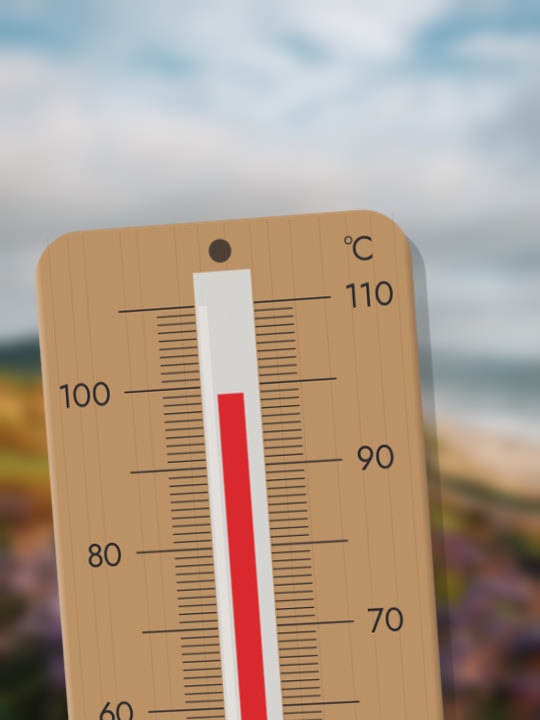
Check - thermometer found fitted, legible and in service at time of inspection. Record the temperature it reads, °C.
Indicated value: 99 °C
